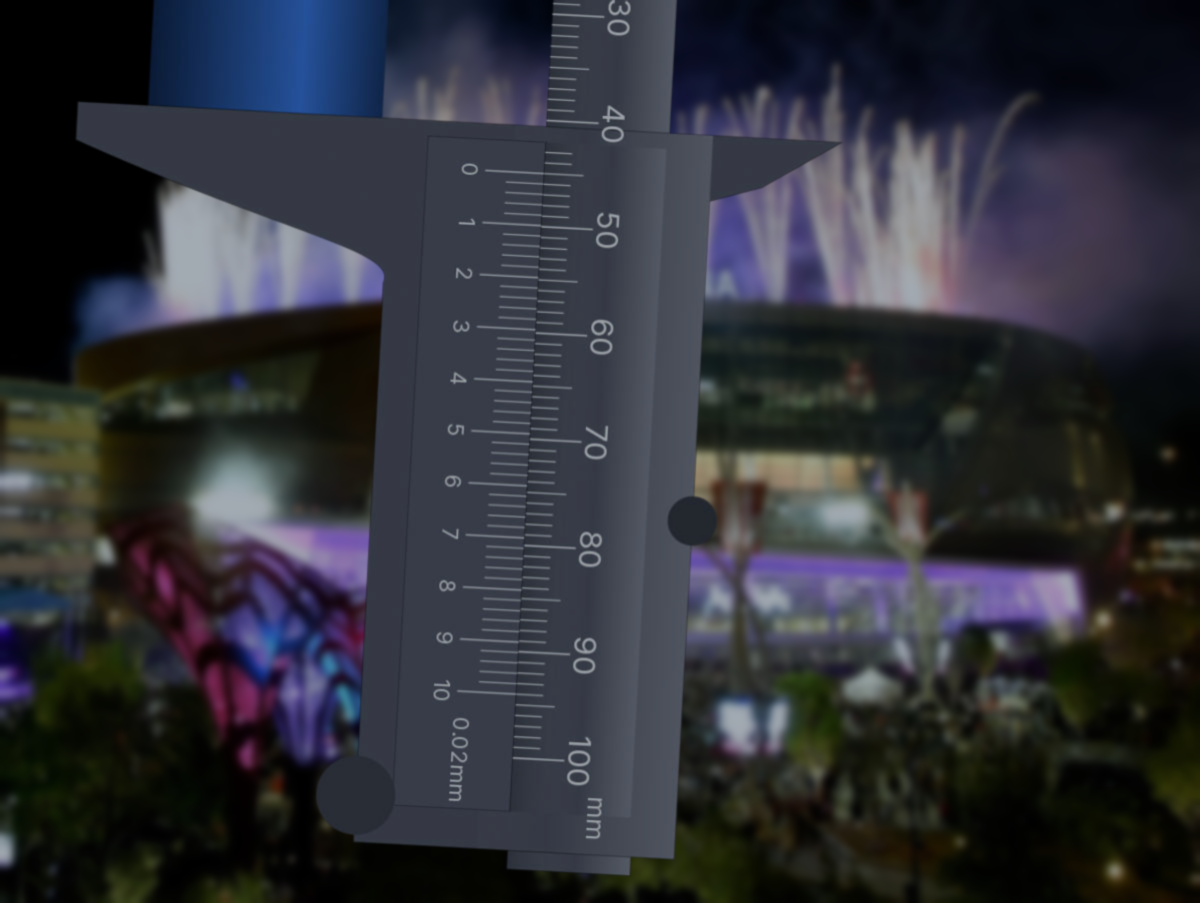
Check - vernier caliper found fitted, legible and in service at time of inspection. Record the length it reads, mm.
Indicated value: 45.0 mm
